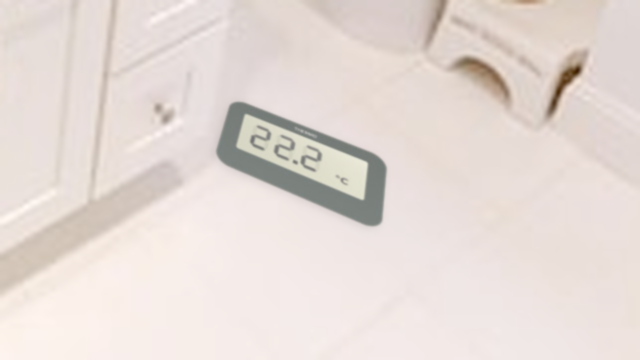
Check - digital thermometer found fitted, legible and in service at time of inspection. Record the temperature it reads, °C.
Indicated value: 22.2 °C
